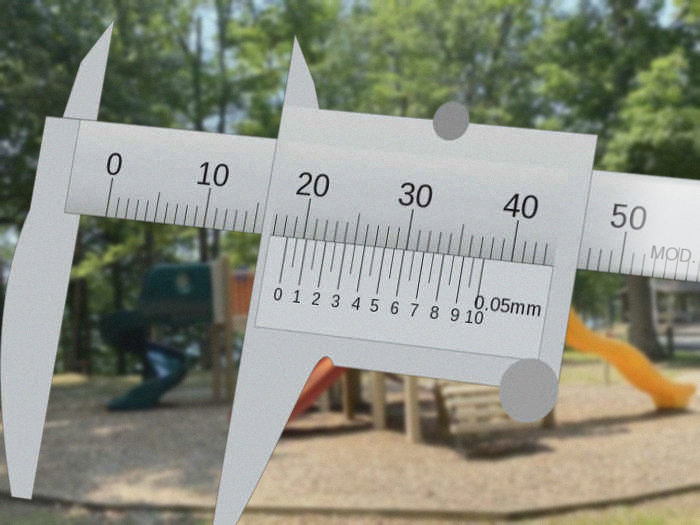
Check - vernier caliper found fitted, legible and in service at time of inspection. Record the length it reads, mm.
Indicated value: 18.4 mm
